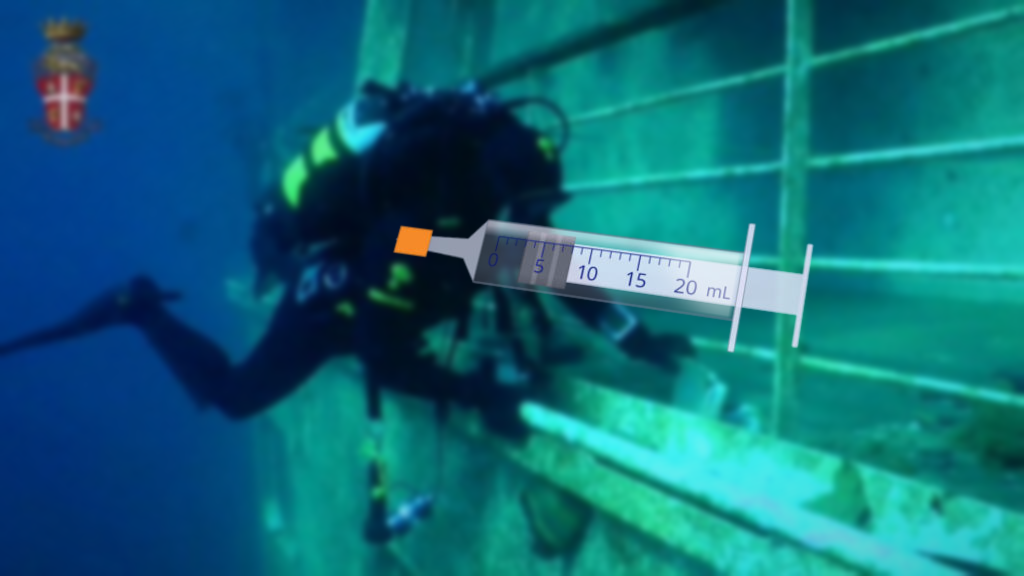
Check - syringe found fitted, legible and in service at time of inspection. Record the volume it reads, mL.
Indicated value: 3 mL
